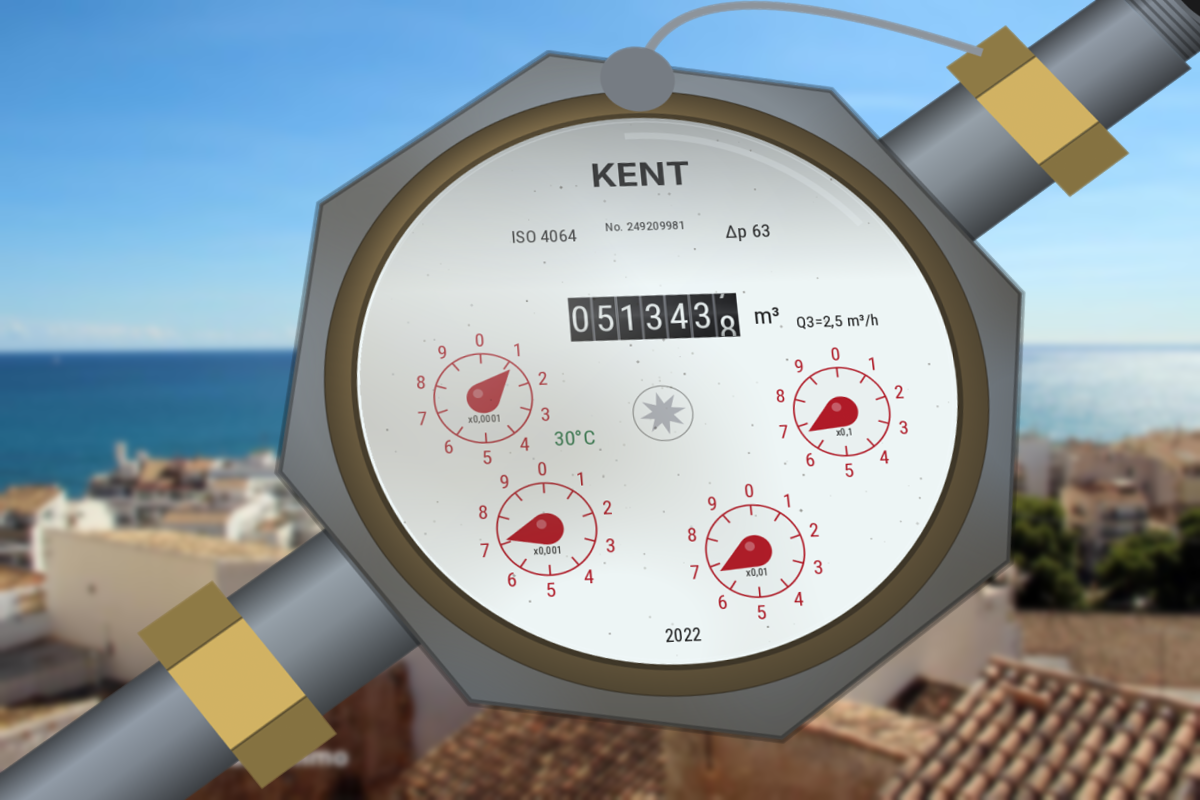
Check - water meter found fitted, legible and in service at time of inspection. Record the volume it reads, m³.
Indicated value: 513437.6671 m³
